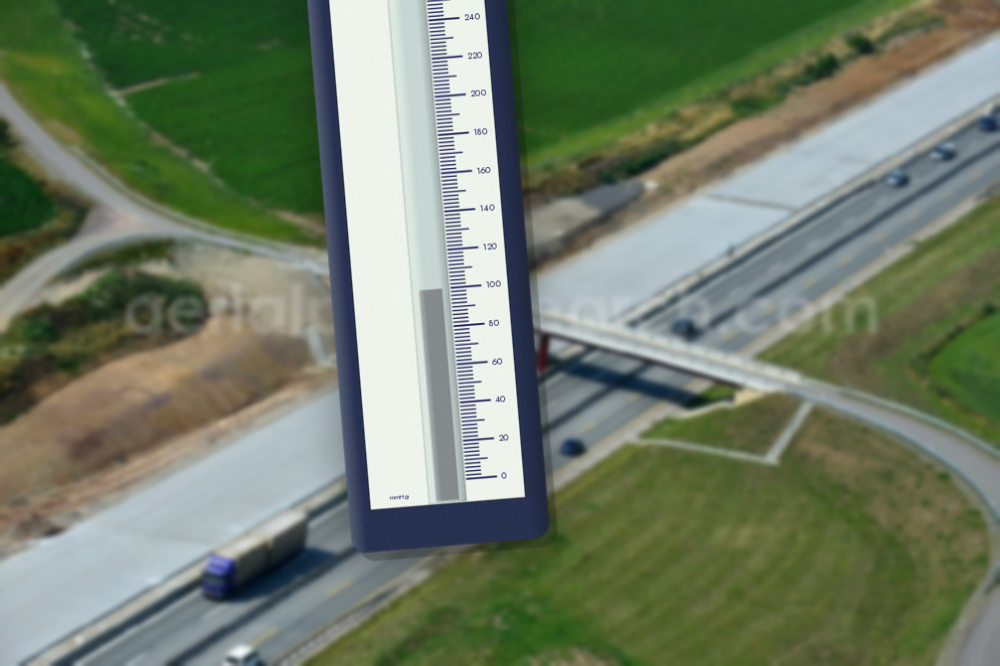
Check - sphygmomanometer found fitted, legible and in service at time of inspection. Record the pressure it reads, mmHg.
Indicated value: 100 mmHg
